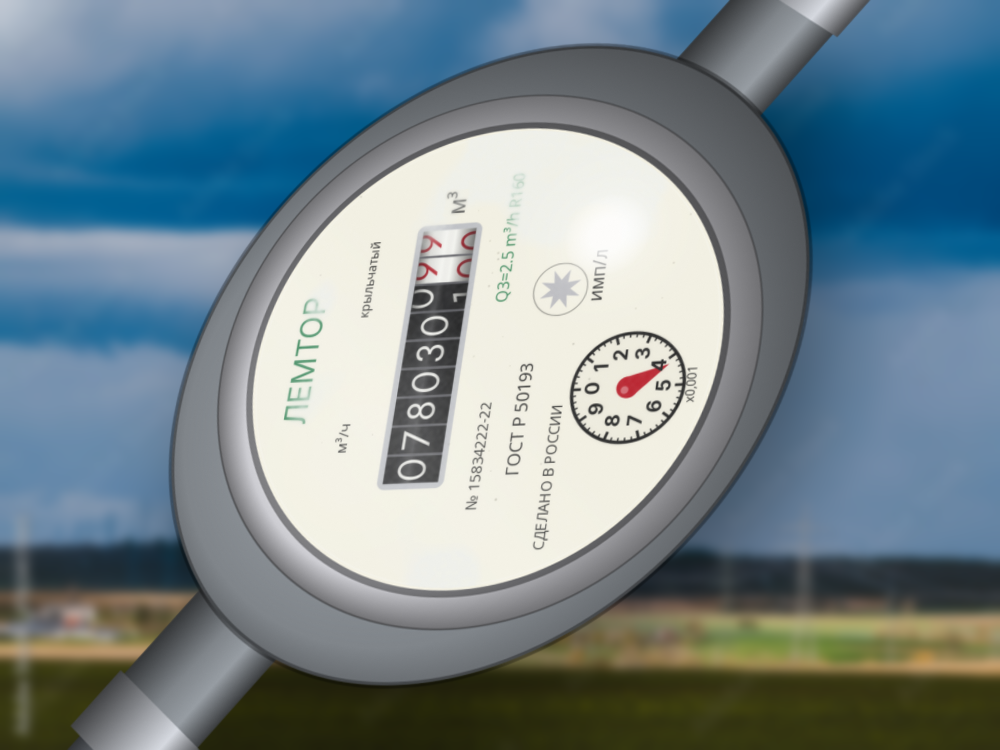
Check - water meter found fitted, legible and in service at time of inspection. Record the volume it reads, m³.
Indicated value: 780300.994 m³
